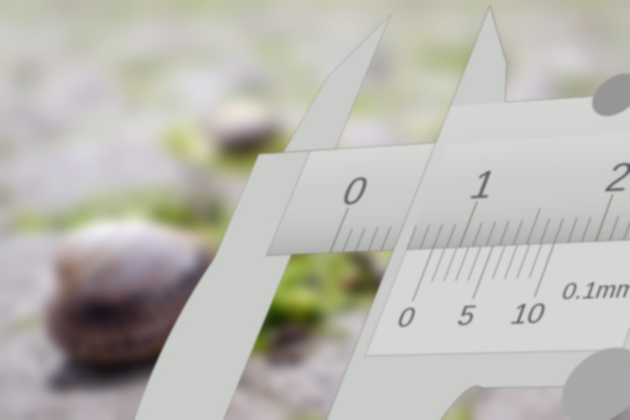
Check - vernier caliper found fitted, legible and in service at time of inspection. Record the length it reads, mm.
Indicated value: 8.0 mm
